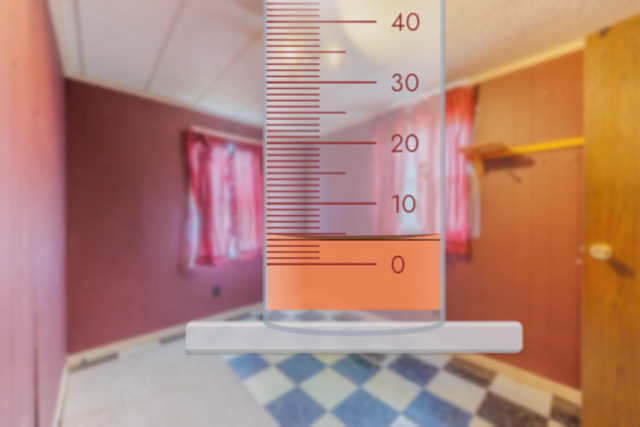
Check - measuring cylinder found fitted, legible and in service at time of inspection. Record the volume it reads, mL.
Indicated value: 4 mL
